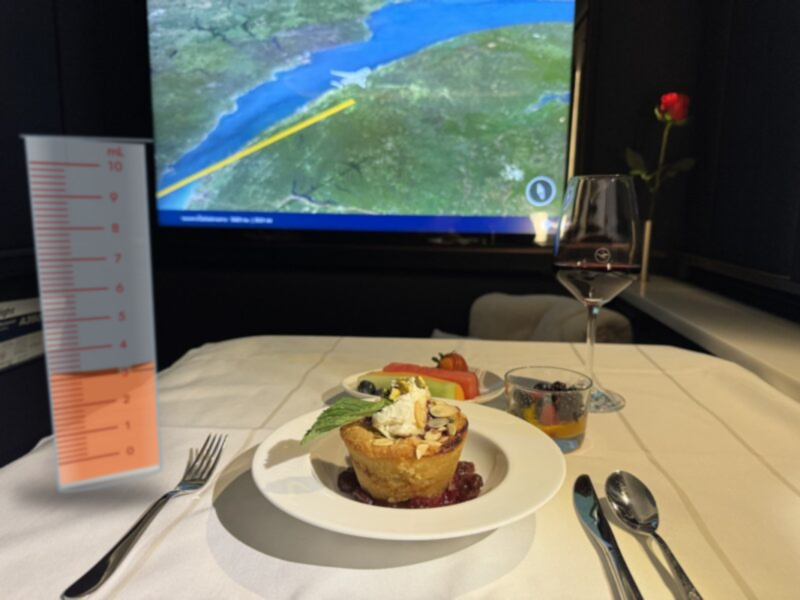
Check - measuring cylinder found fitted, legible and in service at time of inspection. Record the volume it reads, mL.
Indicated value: 3 mL
